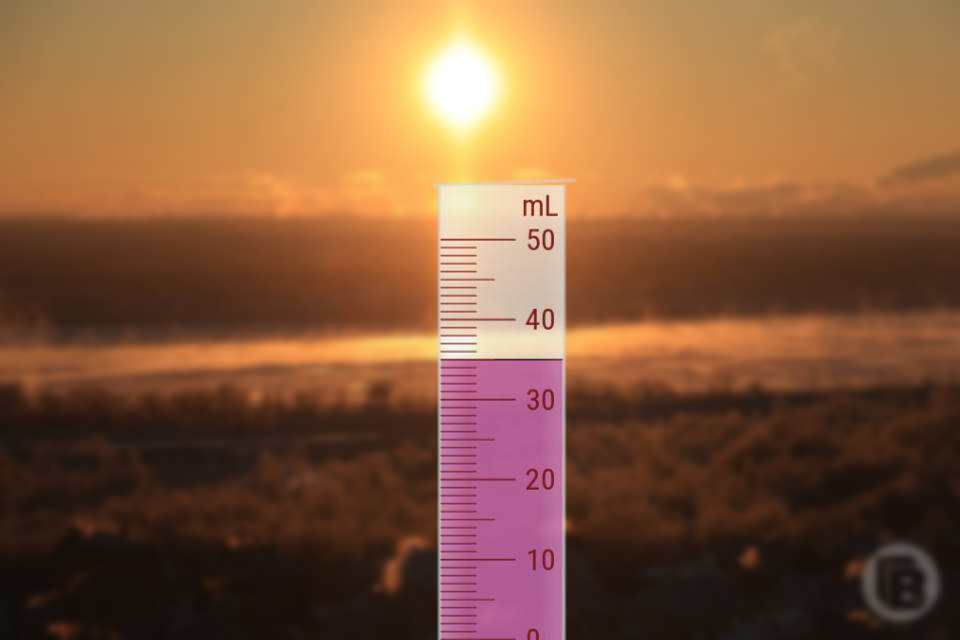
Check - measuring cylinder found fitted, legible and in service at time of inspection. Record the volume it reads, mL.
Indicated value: 35 mL
